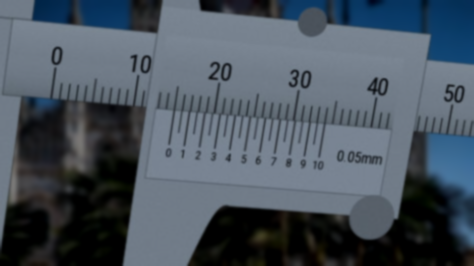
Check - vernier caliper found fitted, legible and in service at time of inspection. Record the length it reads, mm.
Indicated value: 15.0 mm
